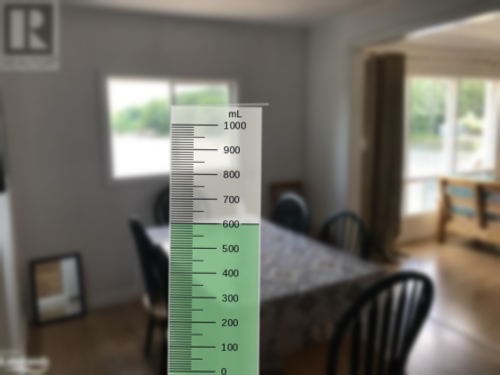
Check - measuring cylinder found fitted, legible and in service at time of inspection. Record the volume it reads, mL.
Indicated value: 600 mL
